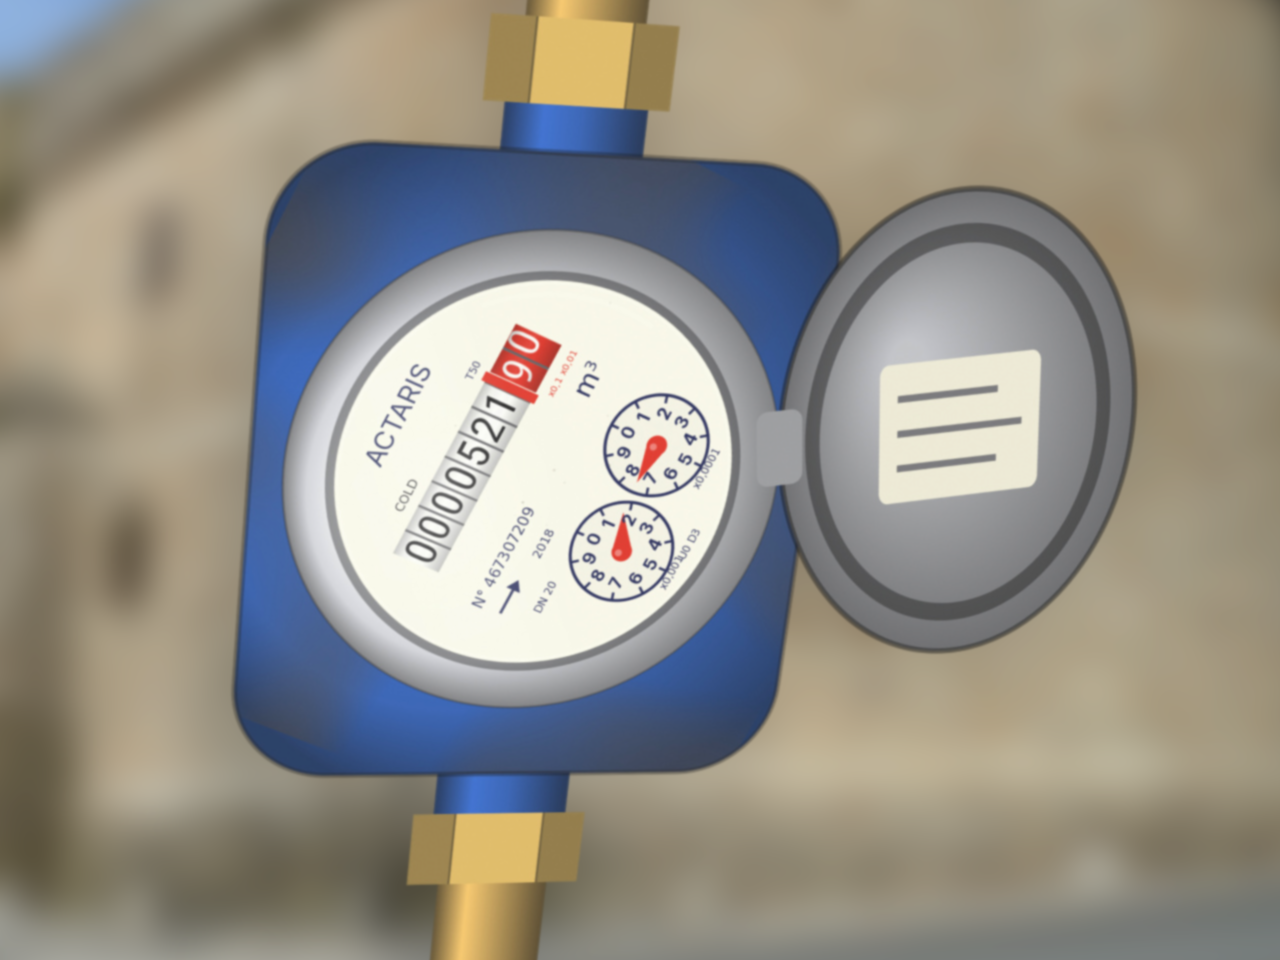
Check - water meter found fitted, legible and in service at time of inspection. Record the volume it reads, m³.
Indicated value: 521.9017 m³
